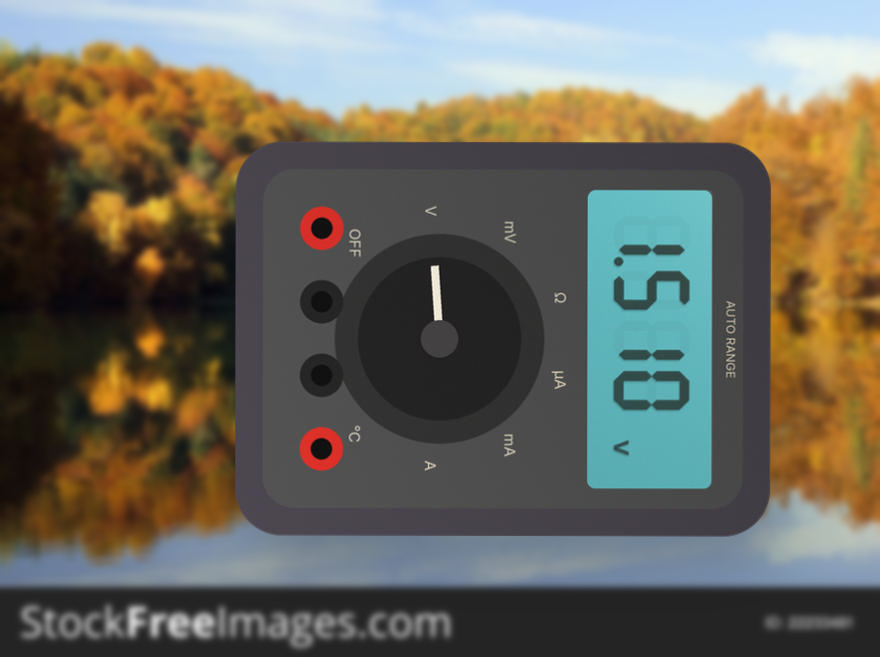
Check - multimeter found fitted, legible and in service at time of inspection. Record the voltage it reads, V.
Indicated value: 1.510 V
